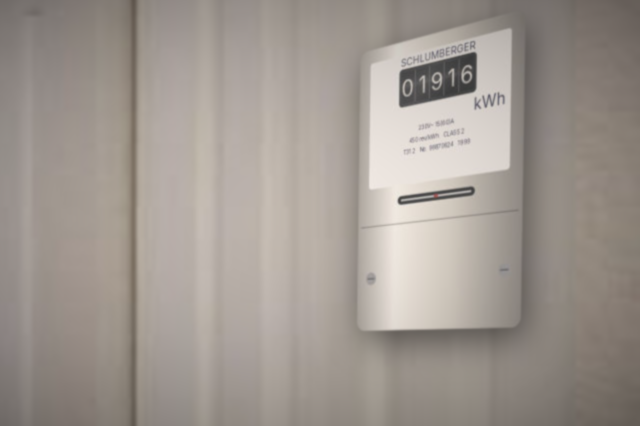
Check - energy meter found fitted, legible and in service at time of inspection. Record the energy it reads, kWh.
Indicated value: 1916 kWh
